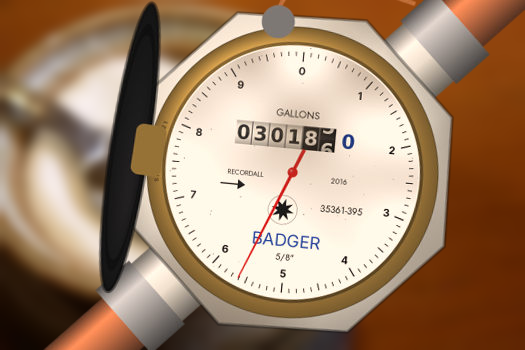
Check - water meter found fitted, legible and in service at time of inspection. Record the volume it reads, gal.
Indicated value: 301855.6 gal
